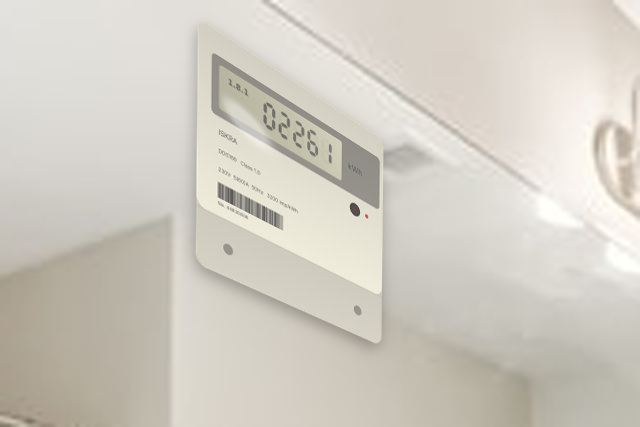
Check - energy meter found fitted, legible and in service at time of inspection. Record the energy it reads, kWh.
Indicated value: 2261 kWh
